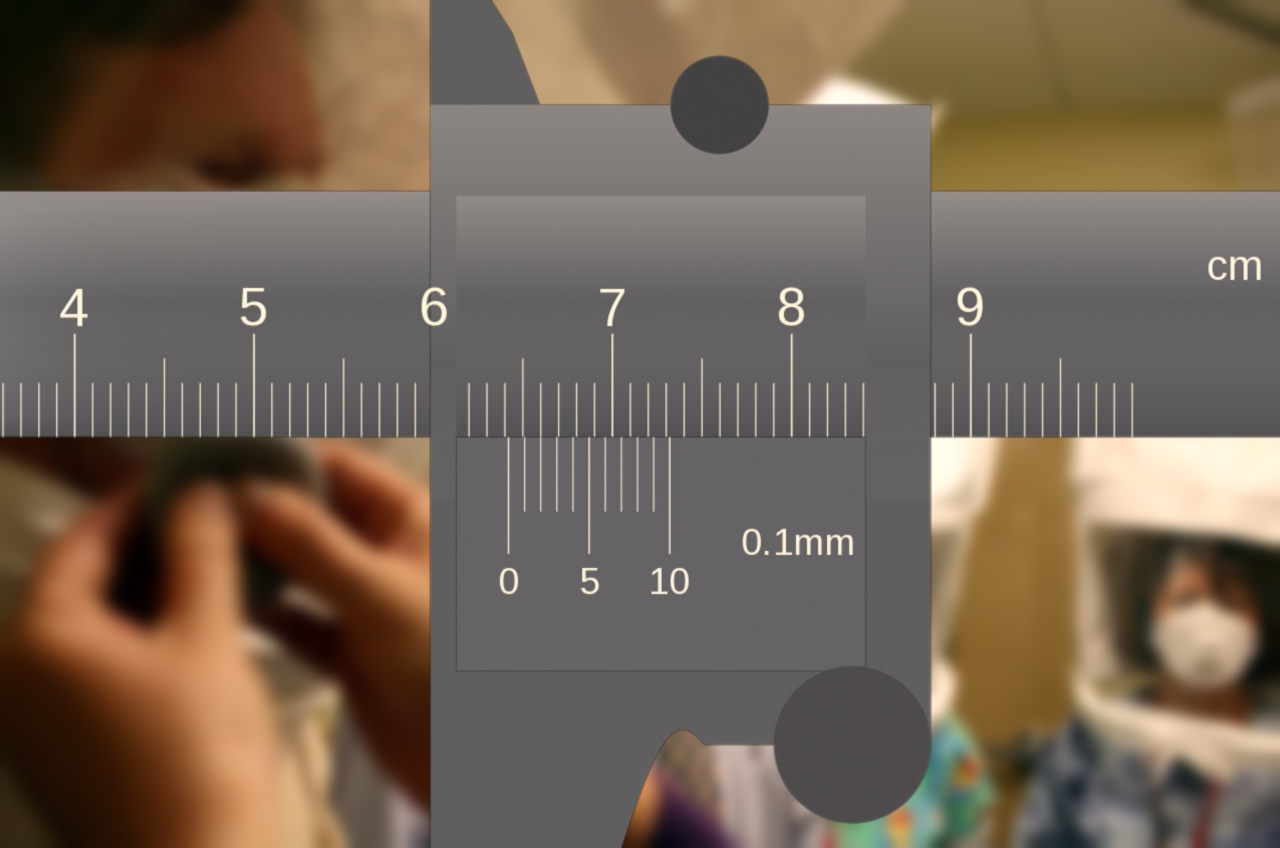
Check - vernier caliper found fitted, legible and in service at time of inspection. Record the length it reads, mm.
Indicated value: 64.2 mm
